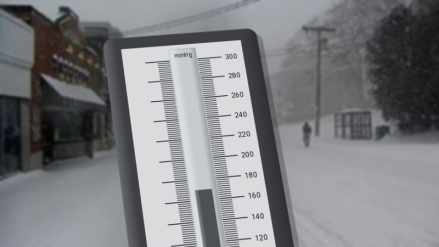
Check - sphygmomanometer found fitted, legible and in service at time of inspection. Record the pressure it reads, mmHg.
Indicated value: 170 mmHg
